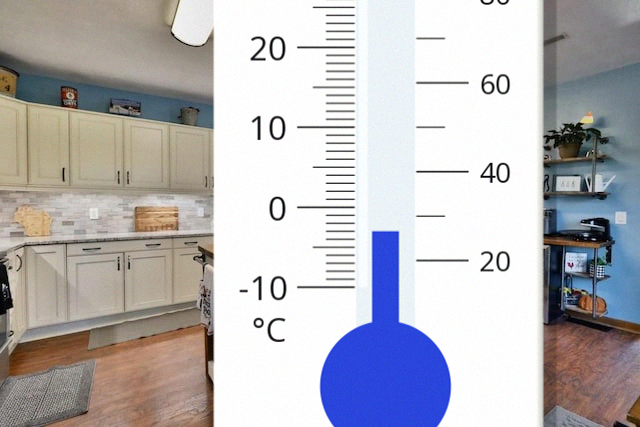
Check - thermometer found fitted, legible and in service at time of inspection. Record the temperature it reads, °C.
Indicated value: -3 °C
